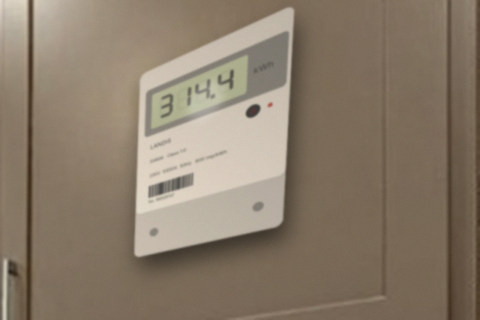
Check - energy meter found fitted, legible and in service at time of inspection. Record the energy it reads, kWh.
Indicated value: 314.4 kWh
